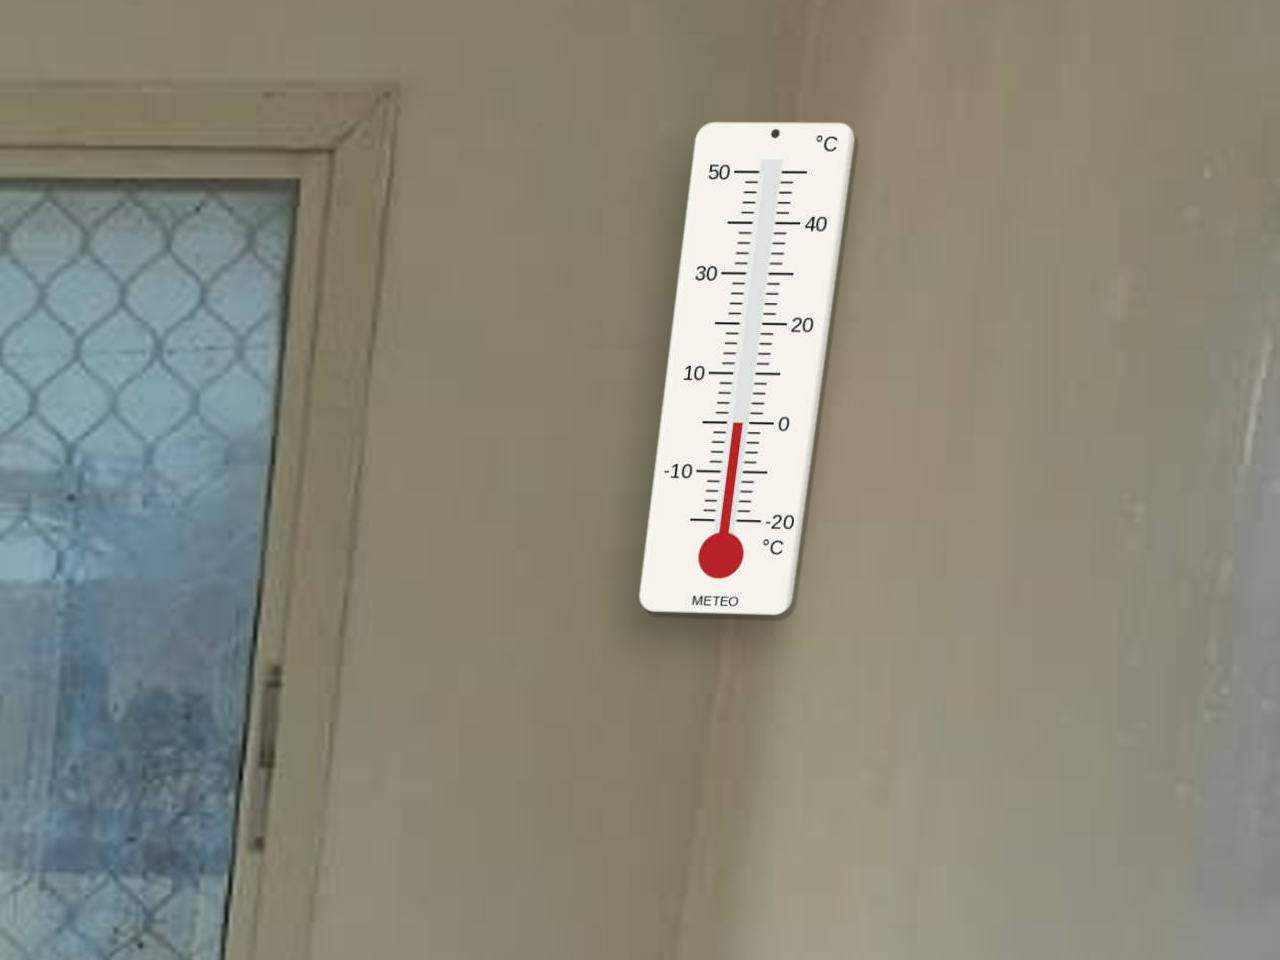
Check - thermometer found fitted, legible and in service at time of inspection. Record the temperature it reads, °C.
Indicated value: 0 °C
